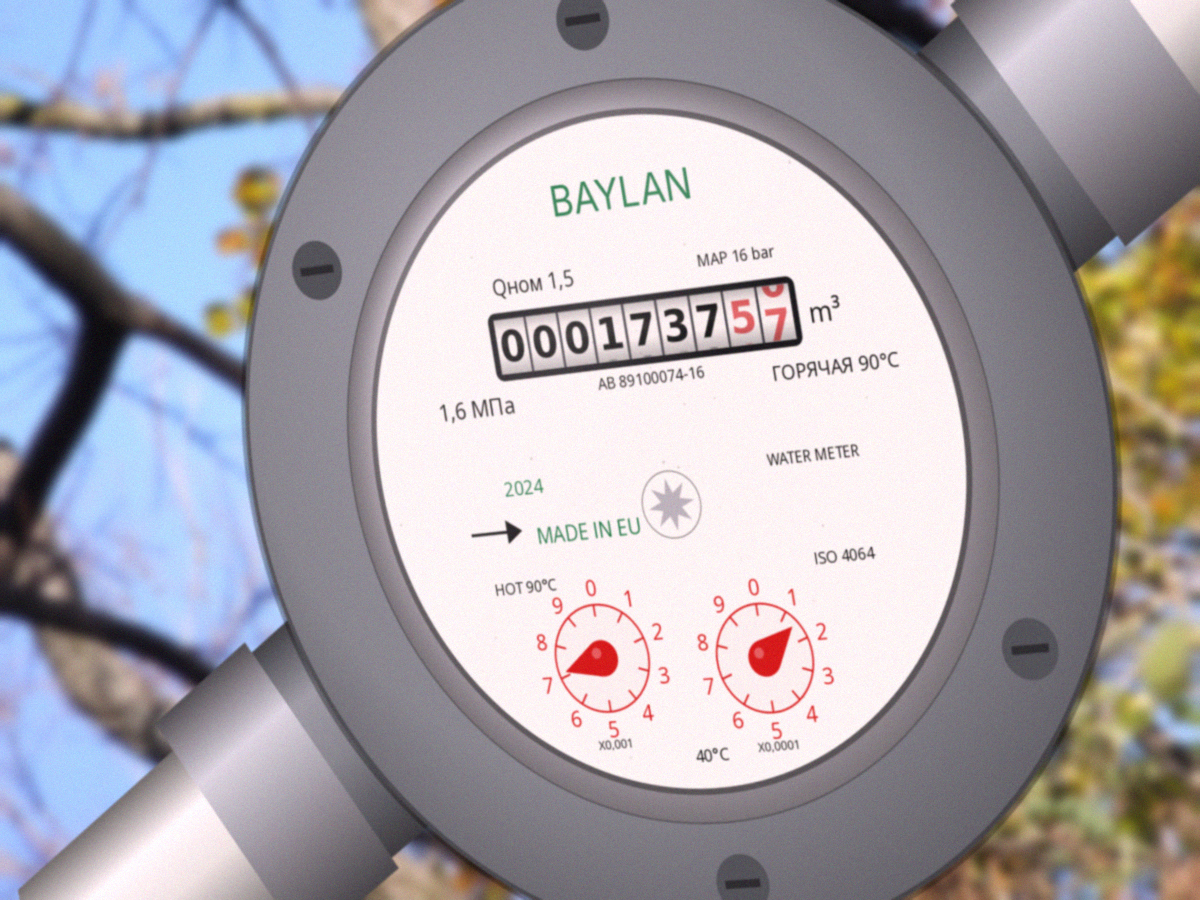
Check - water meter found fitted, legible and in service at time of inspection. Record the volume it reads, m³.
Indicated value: 1737.5671 m³
